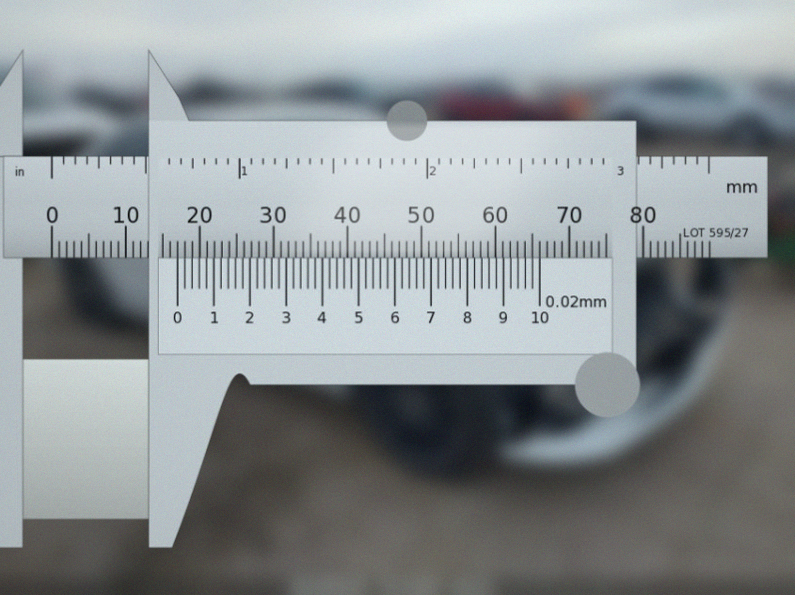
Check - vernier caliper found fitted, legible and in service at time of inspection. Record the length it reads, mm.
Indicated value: 17.0 mm
